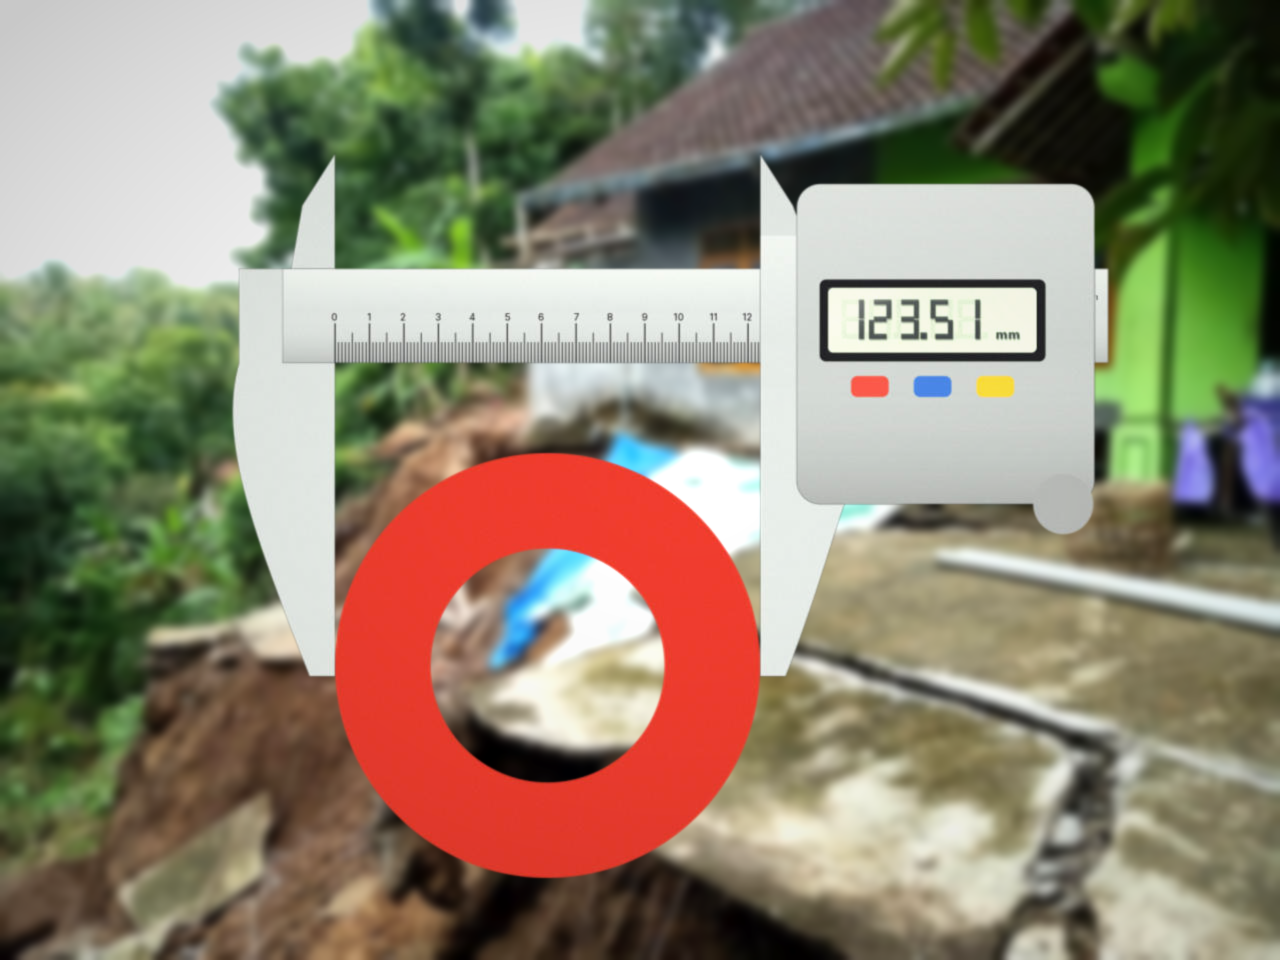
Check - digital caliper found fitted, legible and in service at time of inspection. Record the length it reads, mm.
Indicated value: 123.51 mm
